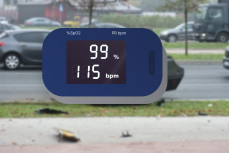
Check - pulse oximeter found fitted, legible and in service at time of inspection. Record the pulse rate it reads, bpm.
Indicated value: 115 bpm
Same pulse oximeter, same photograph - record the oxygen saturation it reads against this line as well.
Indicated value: 99 %
